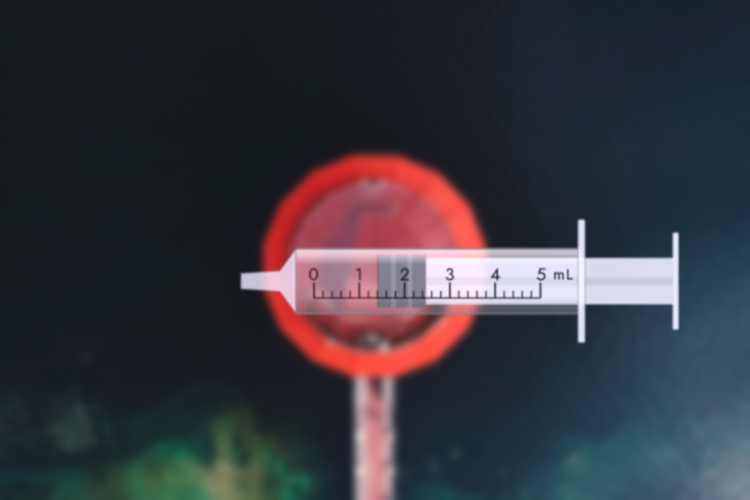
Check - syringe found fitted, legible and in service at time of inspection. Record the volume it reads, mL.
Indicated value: 1.4 mL
